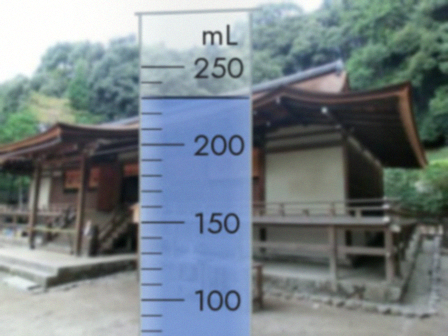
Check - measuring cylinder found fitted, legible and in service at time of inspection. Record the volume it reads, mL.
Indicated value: 230 mL
